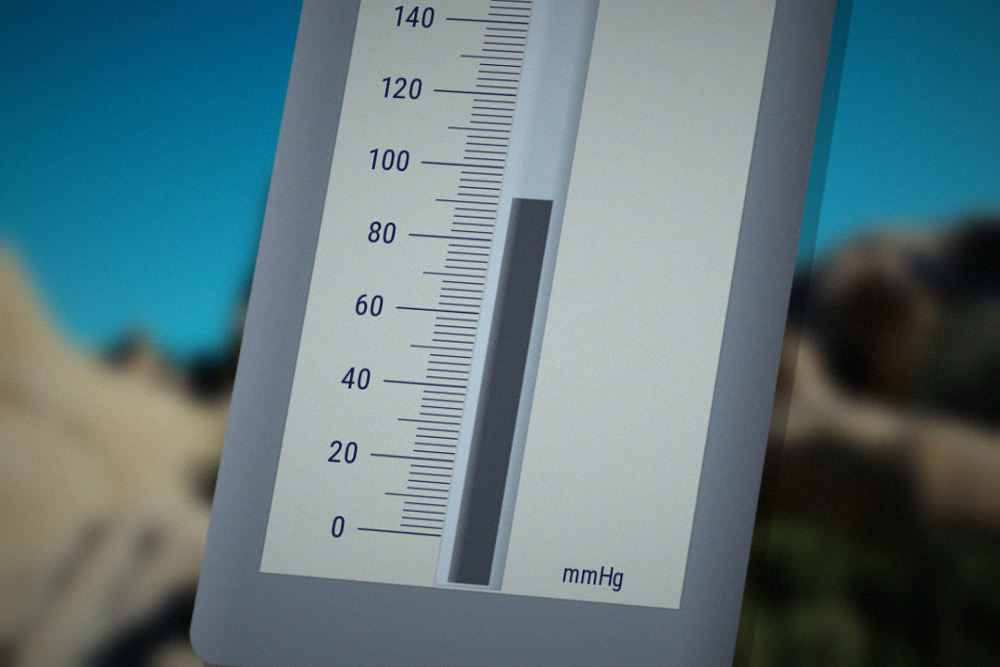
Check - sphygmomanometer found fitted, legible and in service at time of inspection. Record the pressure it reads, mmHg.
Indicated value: 92 mmHg
